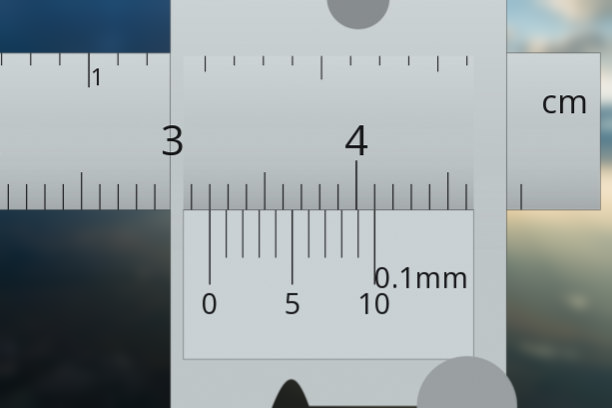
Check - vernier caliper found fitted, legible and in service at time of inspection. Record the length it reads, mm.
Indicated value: 32.0 mm
